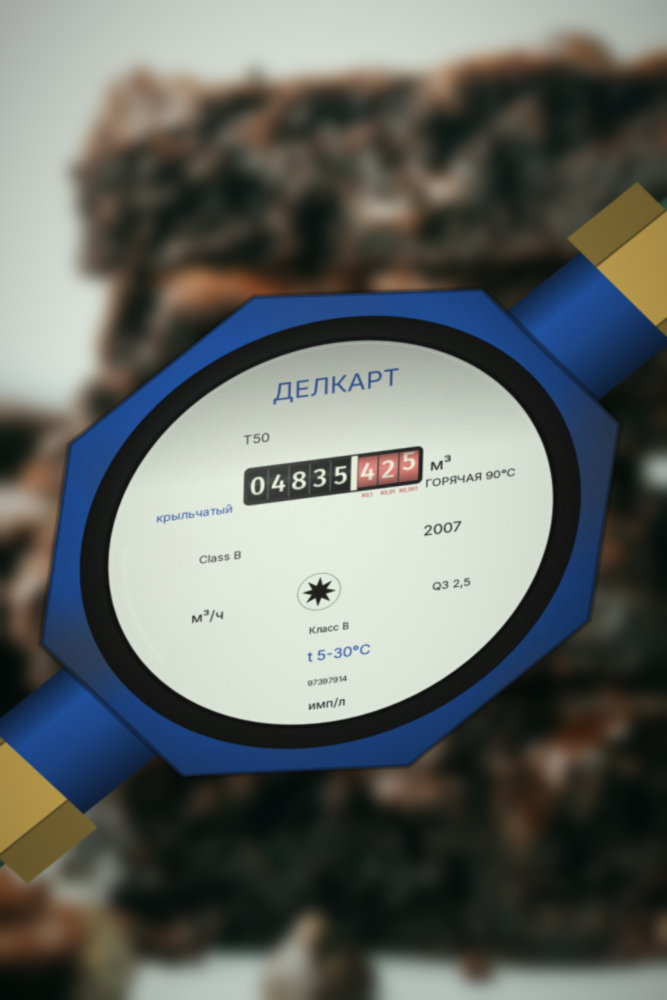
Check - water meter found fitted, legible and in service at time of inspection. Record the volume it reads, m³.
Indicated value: 4835.425 m³
